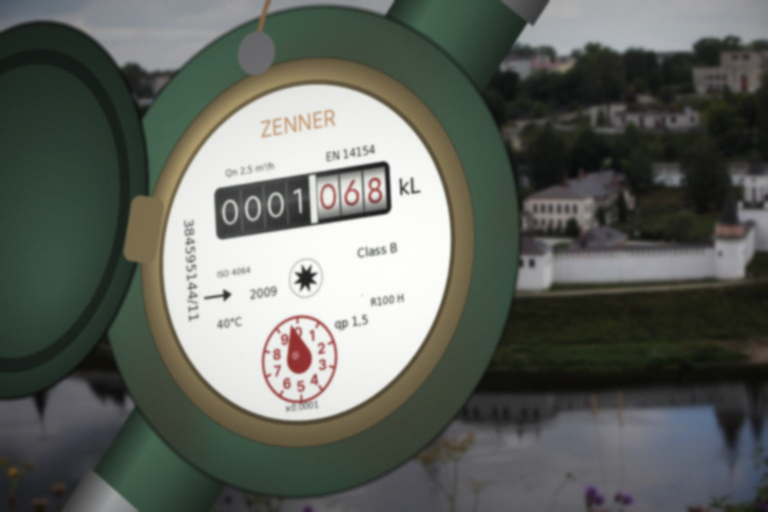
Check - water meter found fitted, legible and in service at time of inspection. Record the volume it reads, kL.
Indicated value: 1.0679 kL
